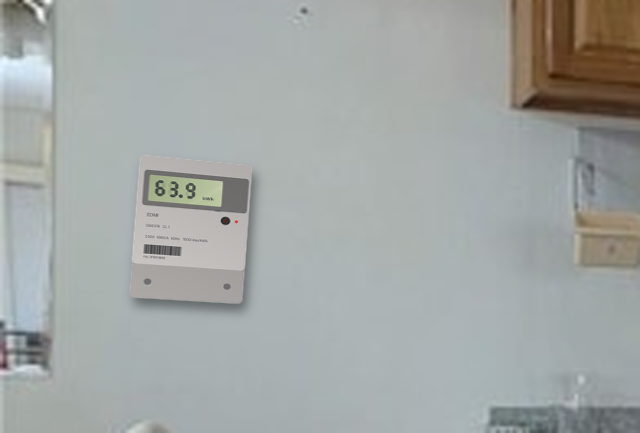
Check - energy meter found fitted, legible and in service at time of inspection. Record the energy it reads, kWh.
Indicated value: 63.9 kWh
